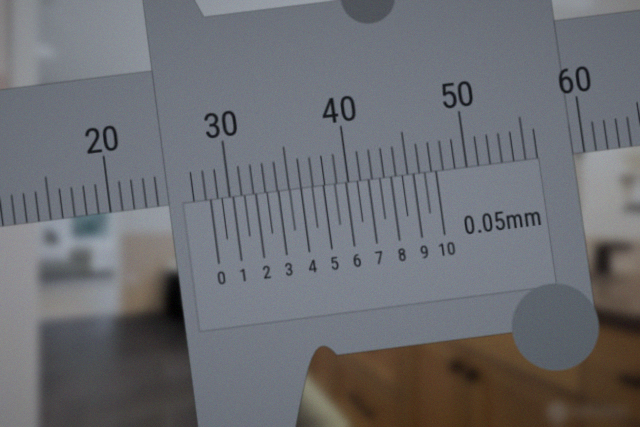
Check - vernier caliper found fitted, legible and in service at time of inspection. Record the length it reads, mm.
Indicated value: 28.4 mm
